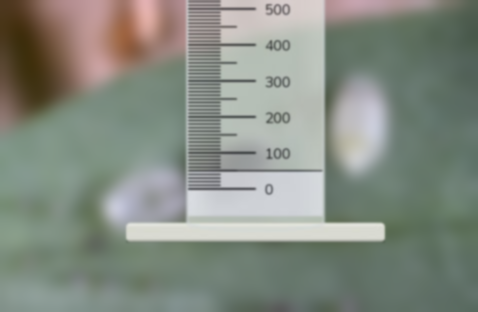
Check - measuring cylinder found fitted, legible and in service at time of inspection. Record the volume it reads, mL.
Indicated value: 50 mL
